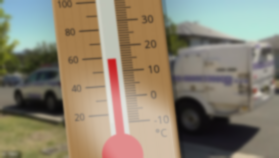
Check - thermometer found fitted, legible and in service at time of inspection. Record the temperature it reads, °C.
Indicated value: 15 °C
